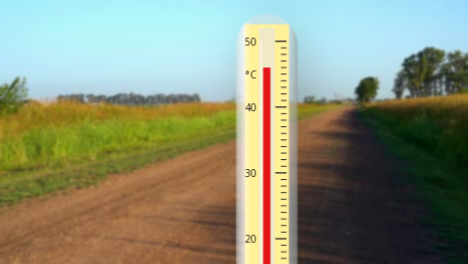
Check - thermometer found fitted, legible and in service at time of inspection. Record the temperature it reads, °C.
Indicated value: 46 °C
